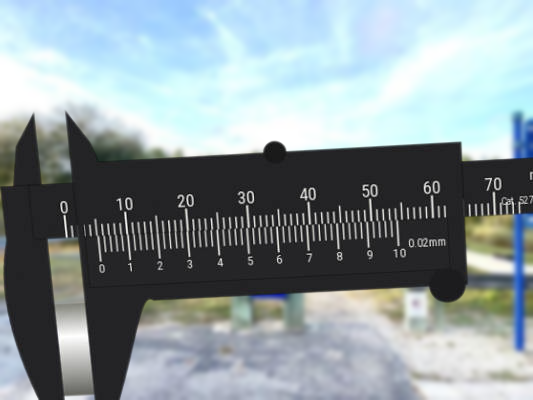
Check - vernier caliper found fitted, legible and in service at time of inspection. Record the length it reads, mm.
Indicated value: 5.2 mm
